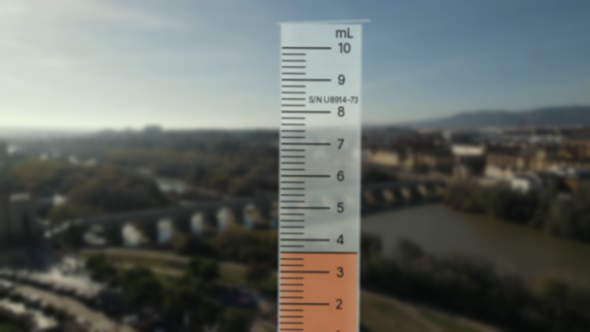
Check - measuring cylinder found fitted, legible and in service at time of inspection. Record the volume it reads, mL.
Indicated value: 3.6 mL
